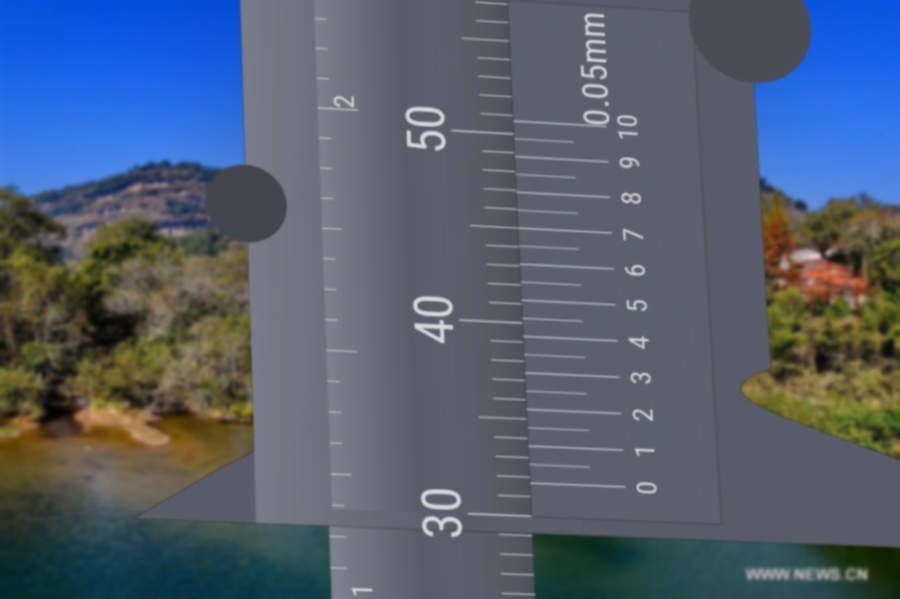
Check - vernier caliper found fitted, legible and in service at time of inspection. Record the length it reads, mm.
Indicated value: 31.7 mm
